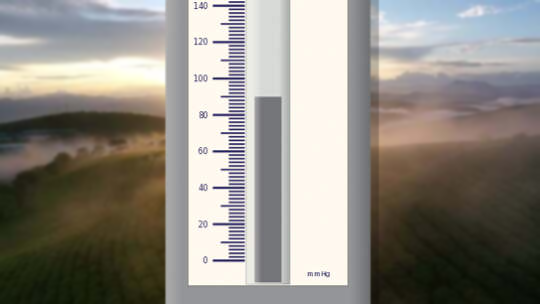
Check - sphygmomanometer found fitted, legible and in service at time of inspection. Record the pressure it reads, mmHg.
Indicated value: 90 mmHg
